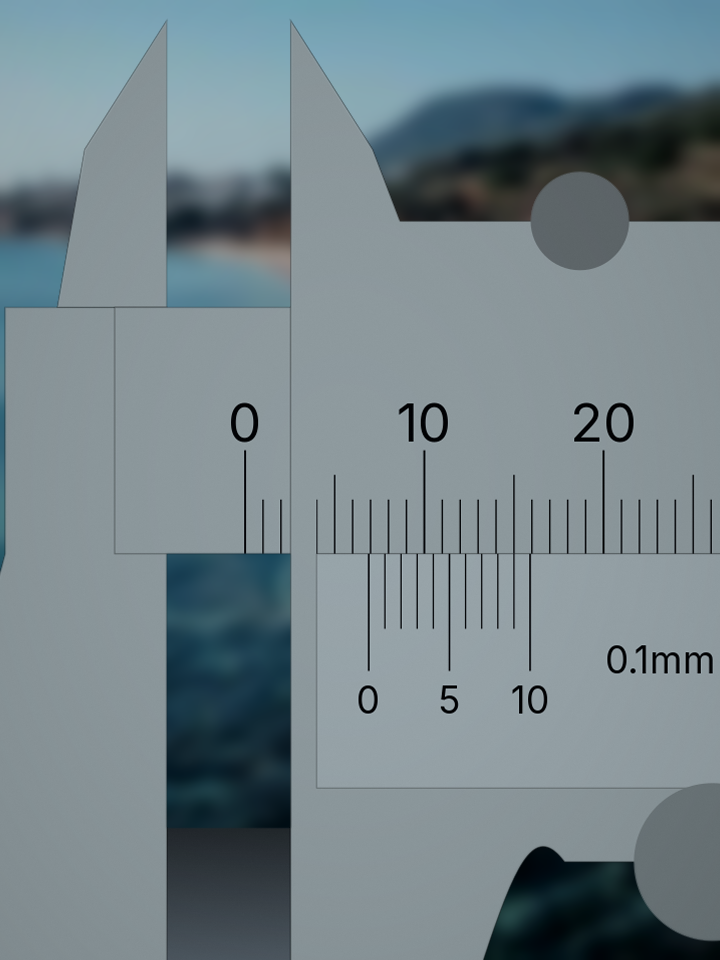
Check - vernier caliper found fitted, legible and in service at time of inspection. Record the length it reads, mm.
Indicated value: 6.9 mm
